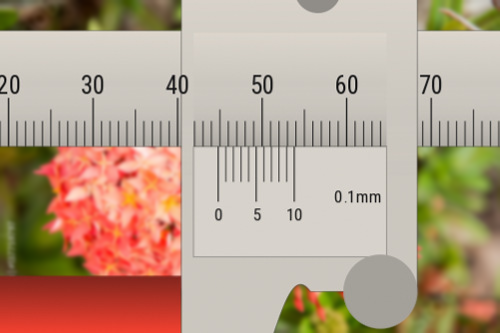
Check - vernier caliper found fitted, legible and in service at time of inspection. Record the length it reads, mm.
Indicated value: 44.8 mm
